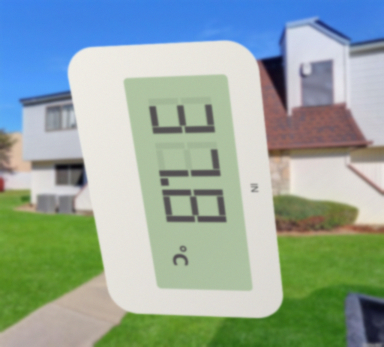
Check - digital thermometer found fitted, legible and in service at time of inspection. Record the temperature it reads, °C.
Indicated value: 37.8 °C
